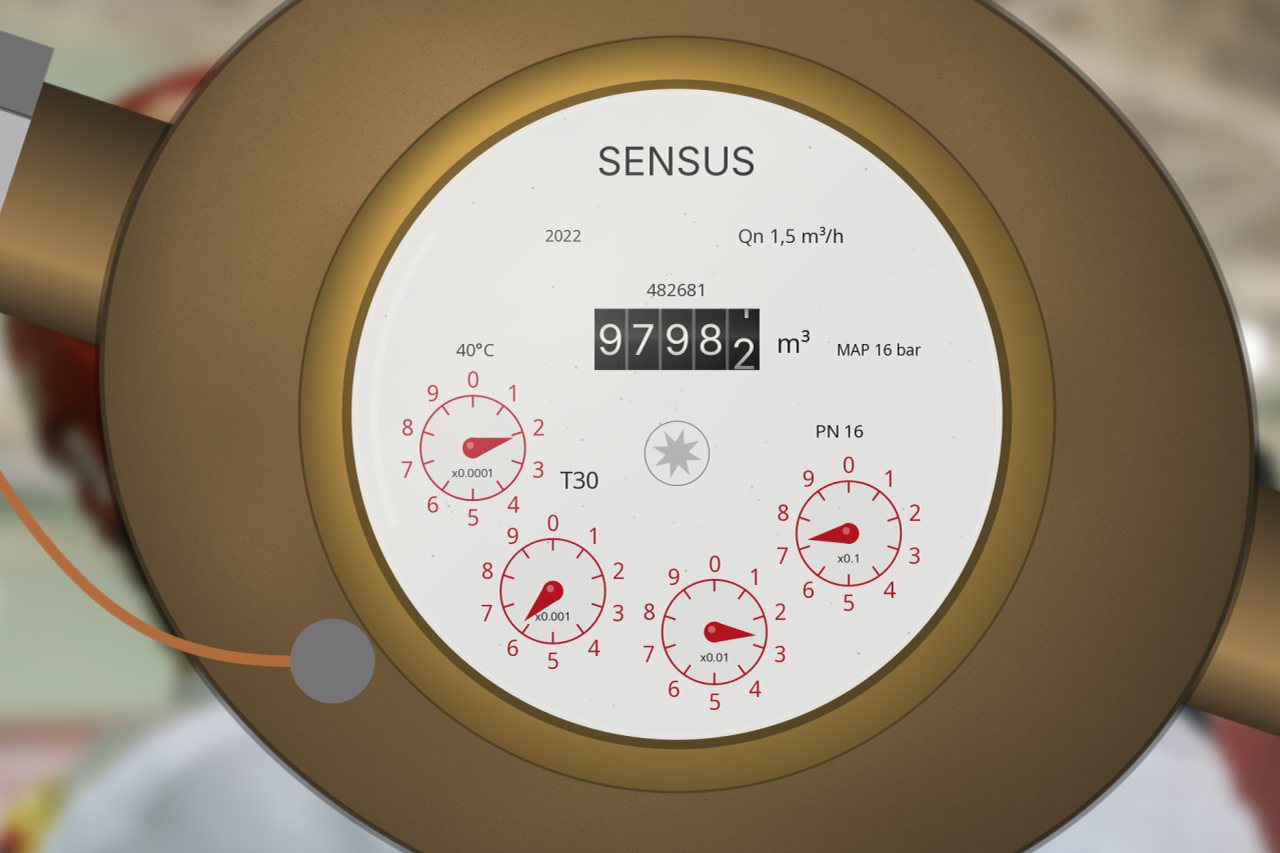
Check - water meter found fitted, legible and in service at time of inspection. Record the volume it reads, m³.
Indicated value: 97981.7262 m³
